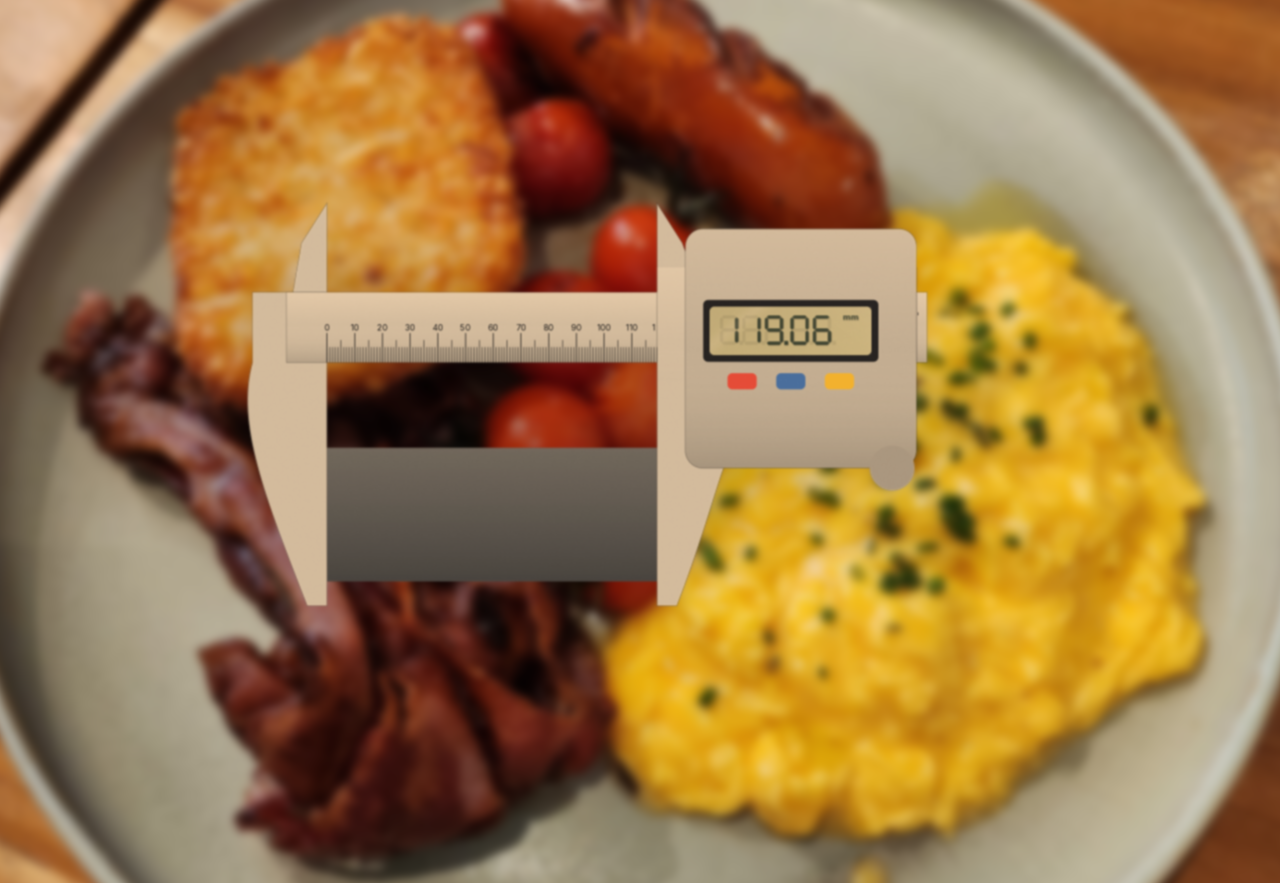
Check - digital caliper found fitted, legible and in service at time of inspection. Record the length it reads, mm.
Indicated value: 119.06 mm
